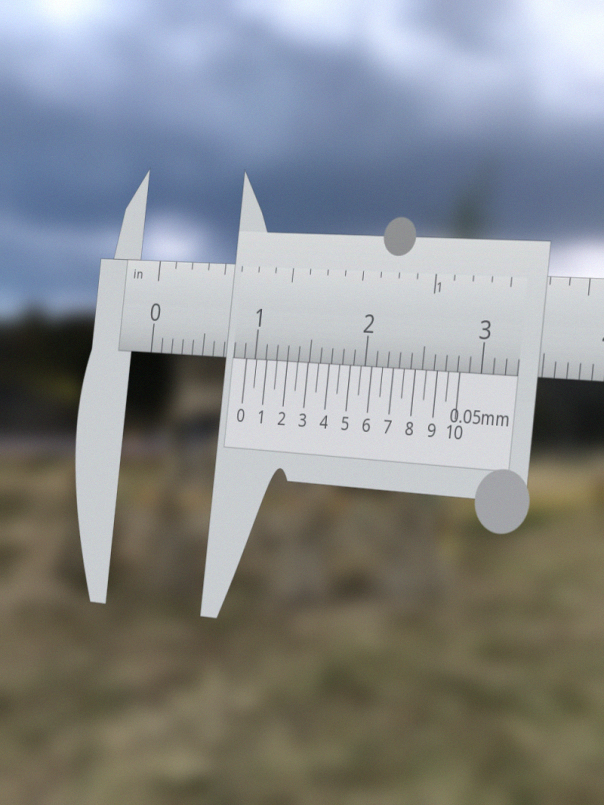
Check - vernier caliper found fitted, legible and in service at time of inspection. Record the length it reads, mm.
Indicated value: 9.2 mm
